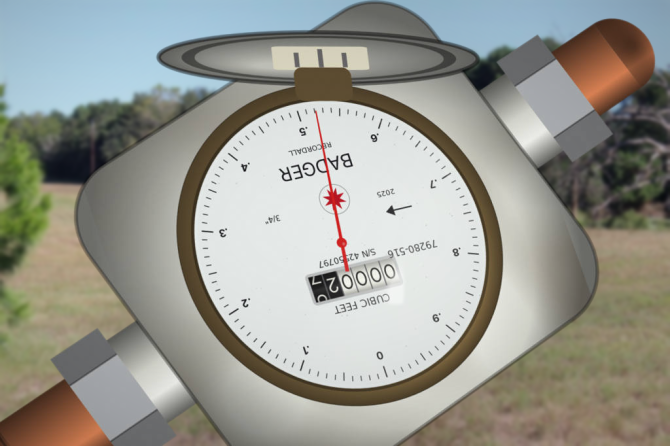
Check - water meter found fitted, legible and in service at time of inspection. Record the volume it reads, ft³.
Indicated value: 26.52 ft³
